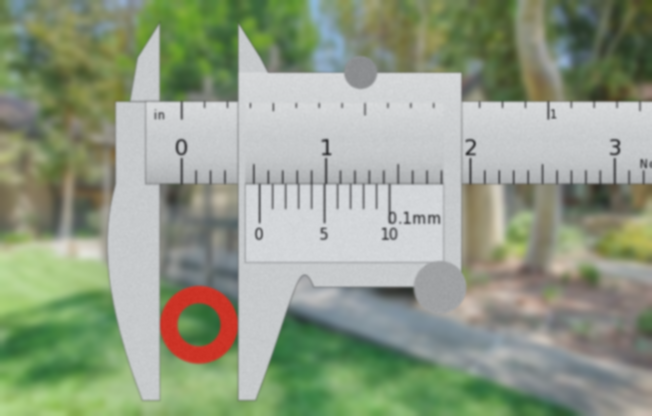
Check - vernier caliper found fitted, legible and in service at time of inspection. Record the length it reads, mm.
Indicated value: 5.4 mm
